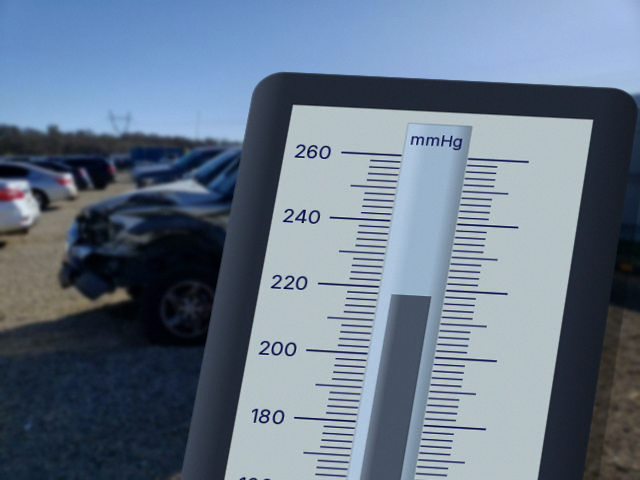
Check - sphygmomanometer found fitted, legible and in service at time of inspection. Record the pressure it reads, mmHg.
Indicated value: 218 mmHg
